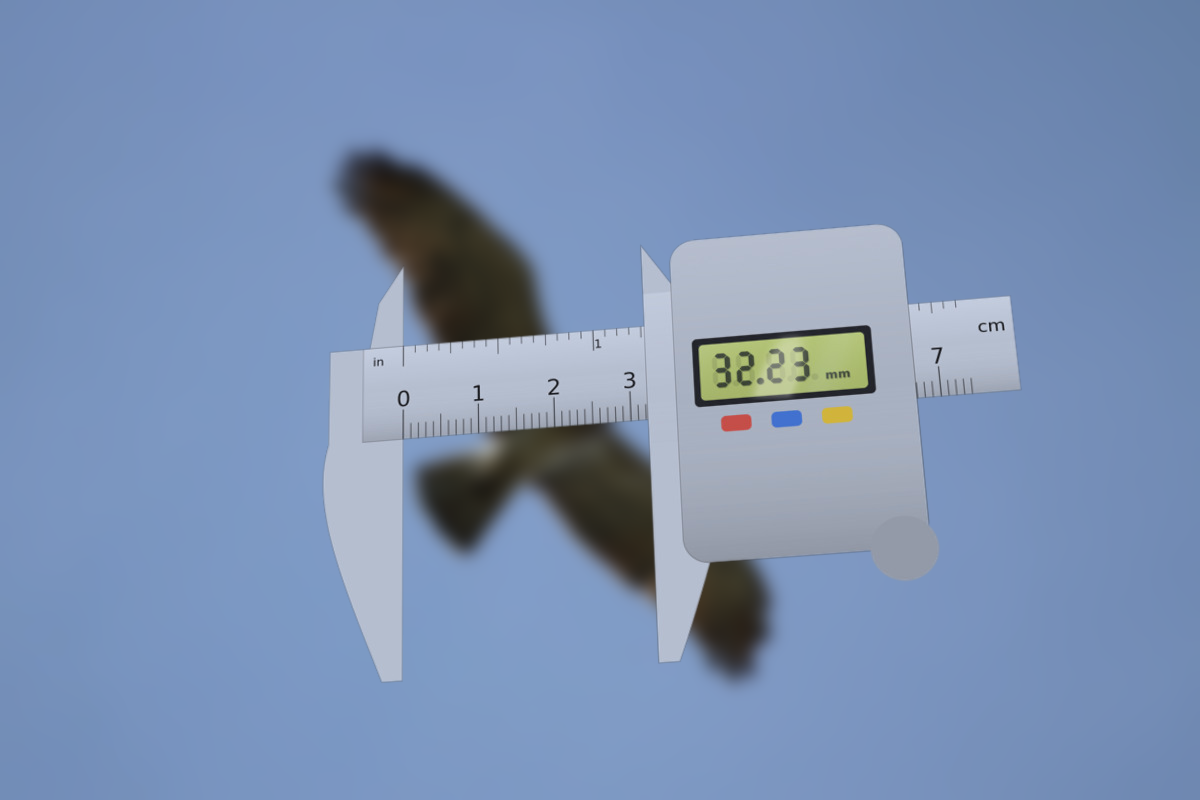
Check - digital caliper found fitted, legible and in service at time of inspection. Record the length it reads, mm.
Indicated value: 32.23 mm
